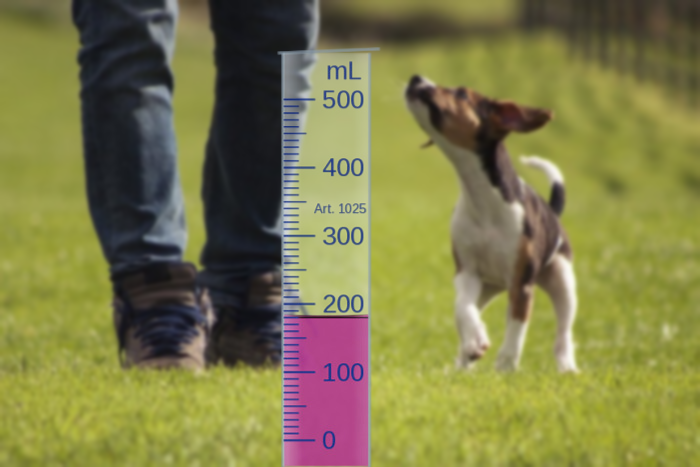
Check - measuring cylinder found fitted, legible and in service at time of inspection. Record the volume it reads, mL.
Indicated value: 180 mL
